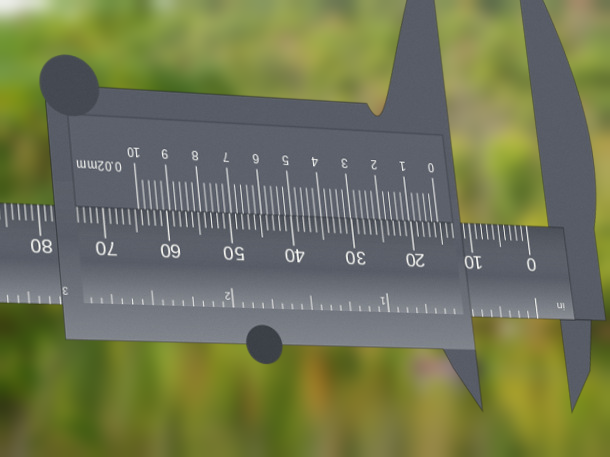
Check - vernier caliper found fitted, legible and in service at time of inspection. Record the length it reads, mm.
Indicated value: 15.4 mm
